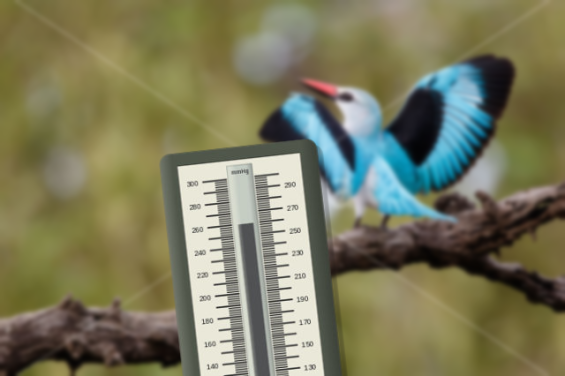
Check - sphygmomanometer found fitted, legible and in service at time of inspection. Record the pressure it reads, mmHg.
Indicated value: 260 mmHg
